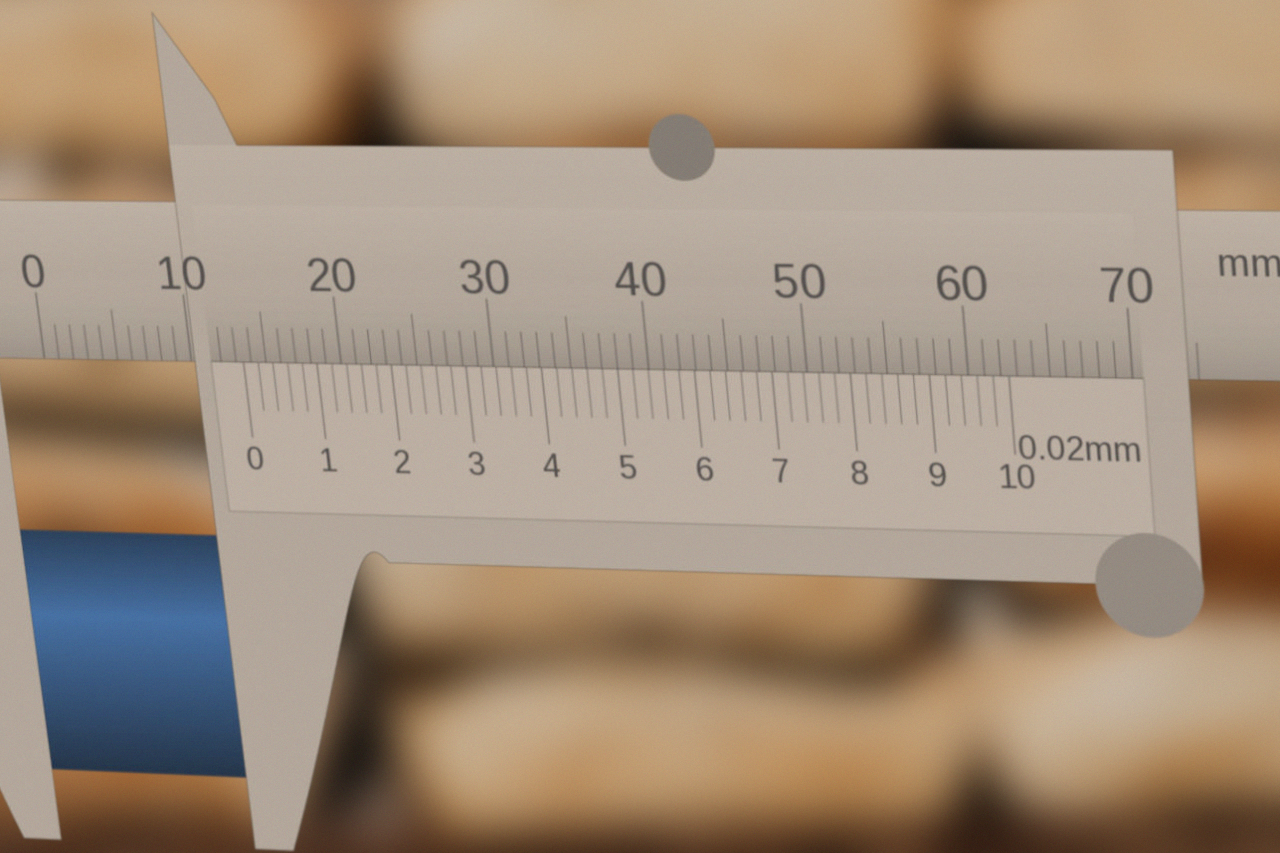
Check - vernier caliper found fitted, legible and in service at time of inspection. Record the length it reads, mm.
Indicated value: 13.5 mm
